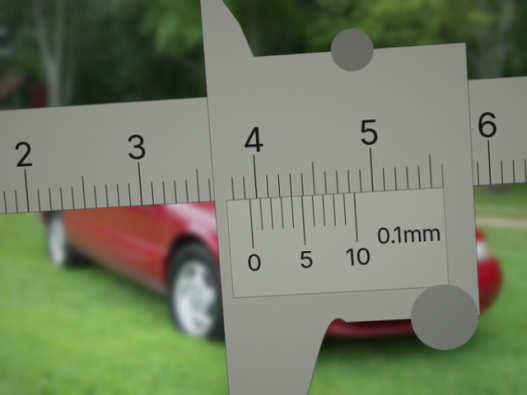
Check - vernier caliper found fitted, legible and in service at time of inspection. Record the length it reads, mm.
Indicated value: 39.4 mm
